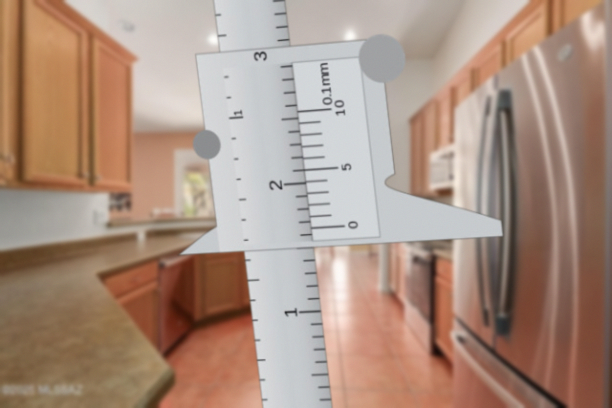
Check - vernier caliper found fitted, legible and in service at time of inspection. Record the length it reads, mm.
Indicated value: 16.5 mm
